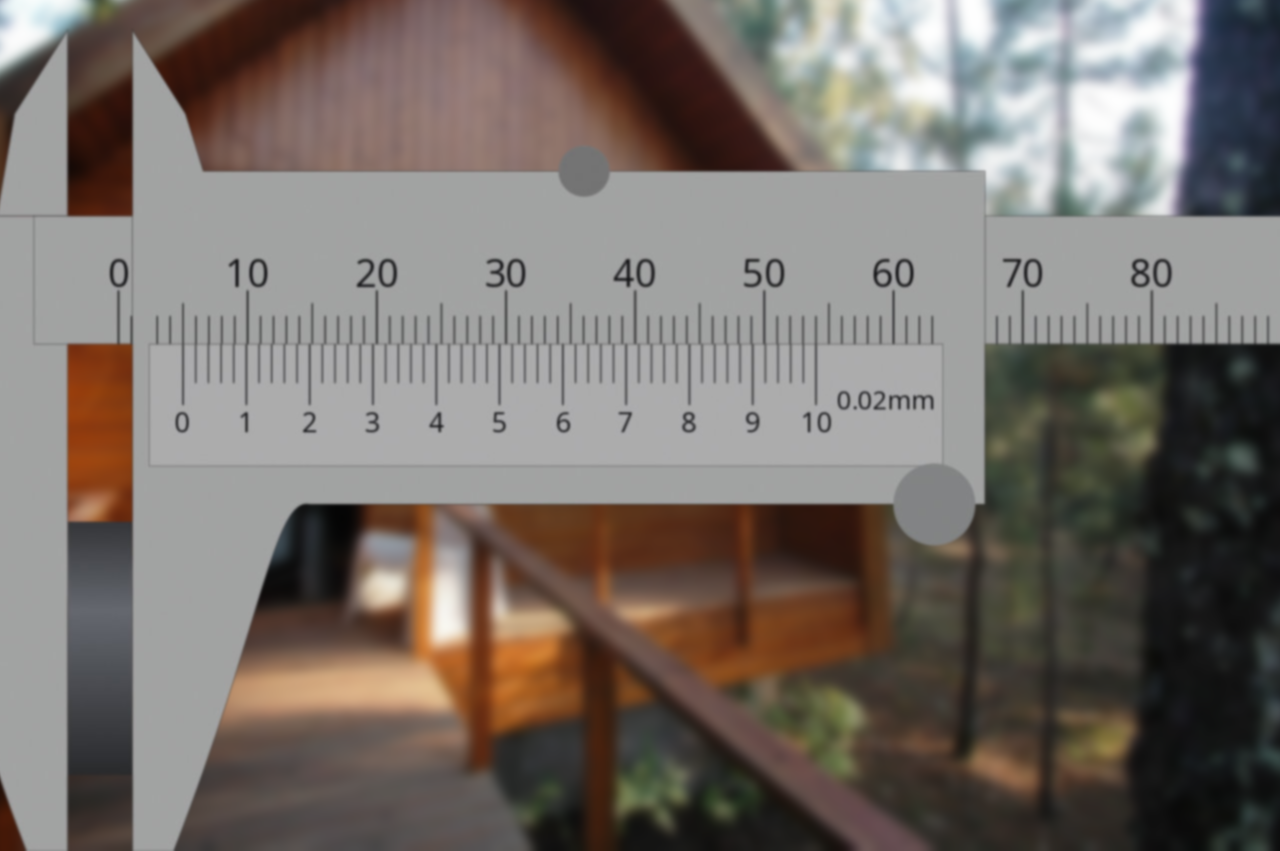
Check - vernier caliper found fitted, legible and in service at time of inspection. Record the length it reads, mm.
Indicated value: 5.0 mm
